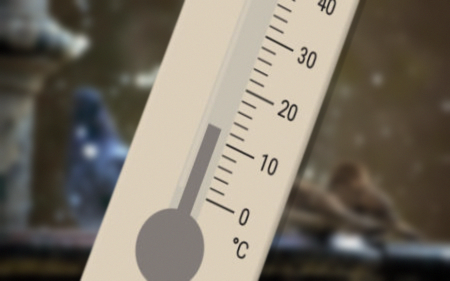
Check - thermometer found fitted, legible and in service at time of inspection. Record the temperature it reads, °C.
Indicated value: 12 °C
